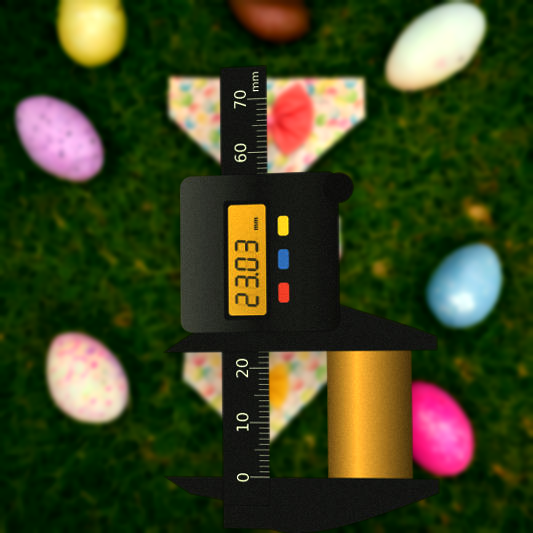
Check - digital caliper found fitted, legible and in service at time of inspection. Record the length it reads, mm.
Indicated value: 23.03 mm
